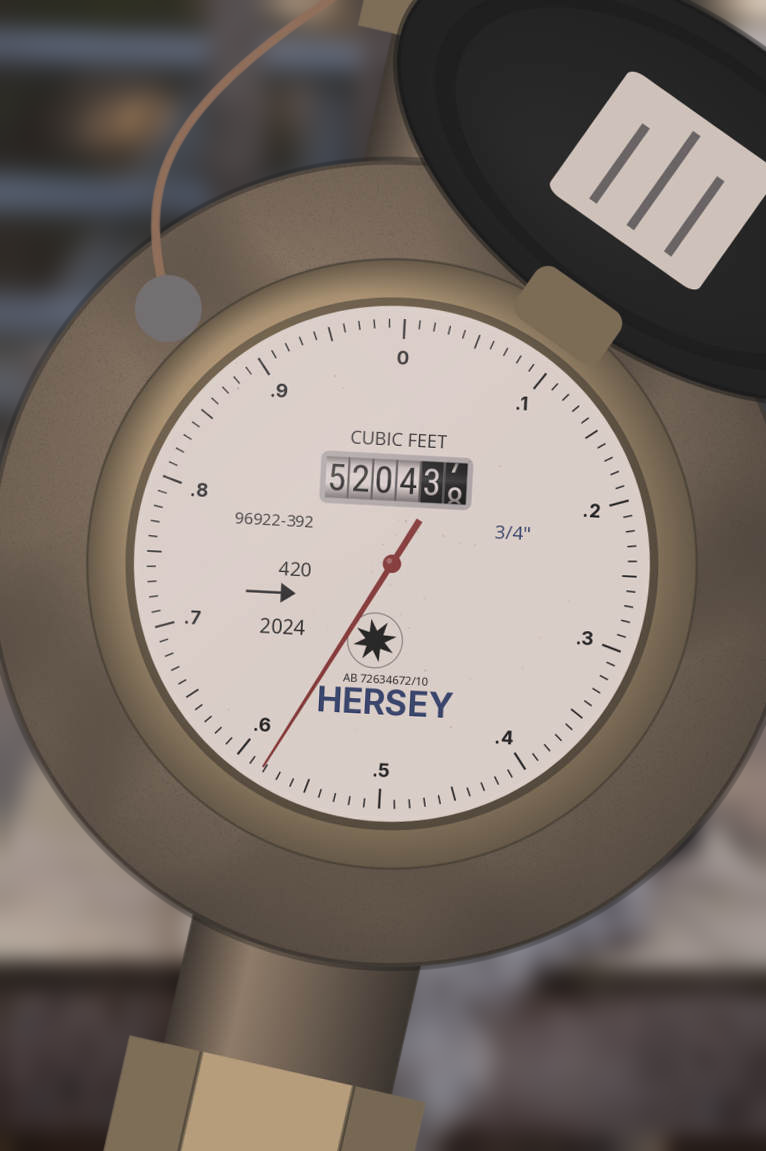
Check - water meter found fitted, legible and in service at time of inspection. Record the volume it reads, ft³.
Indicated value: 520437.58 ft³
